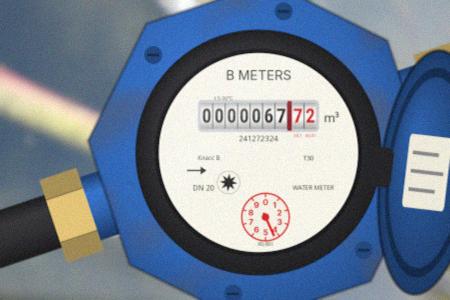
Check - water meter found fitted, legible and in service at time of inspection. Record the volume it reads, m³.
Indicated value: 67.724 m³
